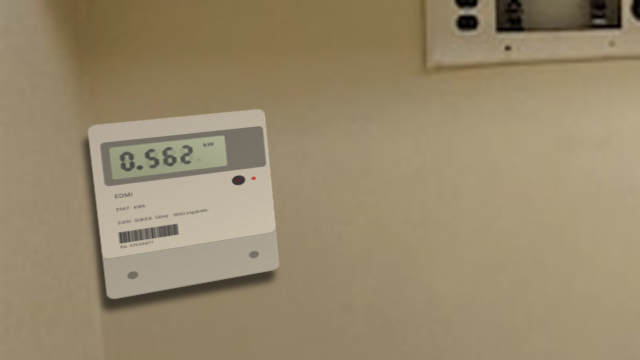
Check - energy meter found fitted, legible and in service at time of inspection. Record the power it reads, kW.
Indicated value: 0.562 kW
